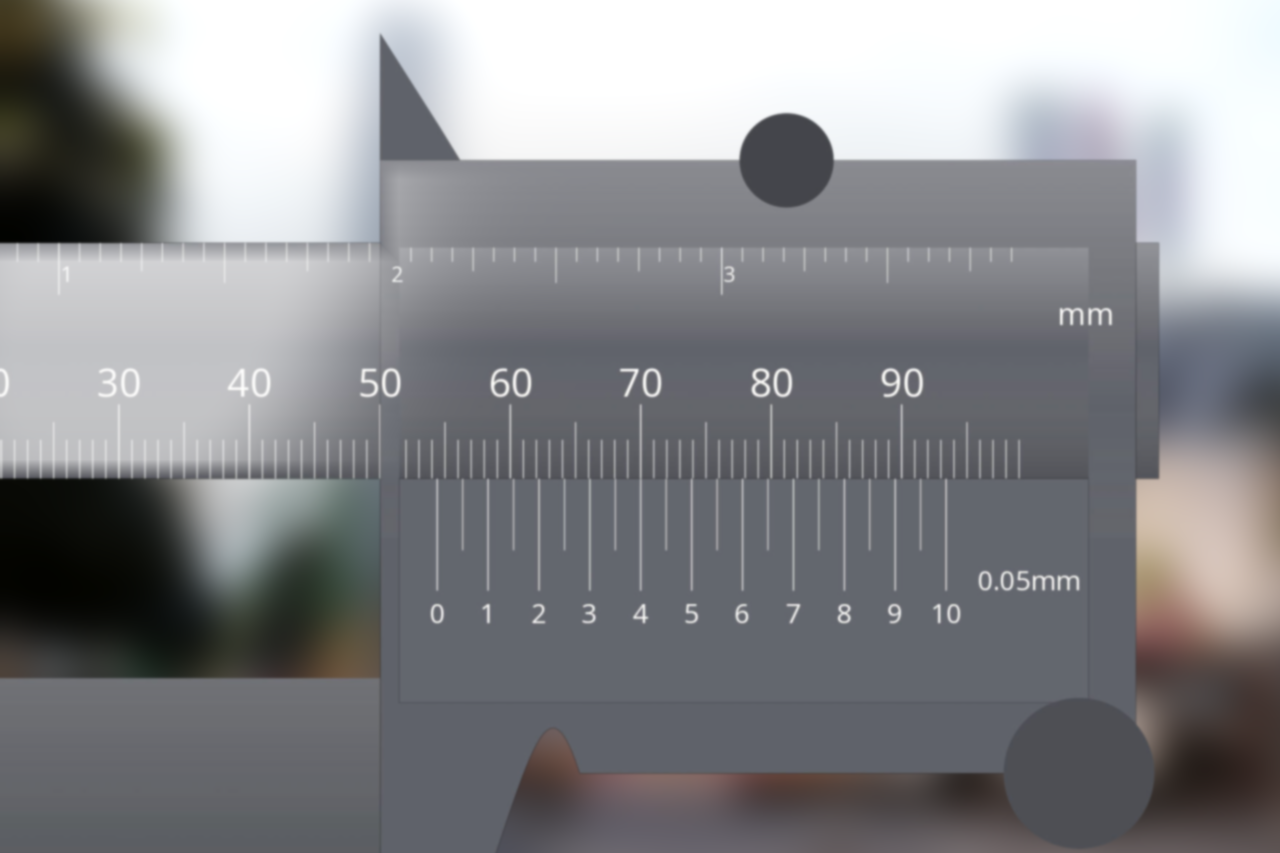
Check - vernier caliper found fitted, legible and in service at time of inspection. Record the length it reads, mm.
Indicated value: 54.4 mm
